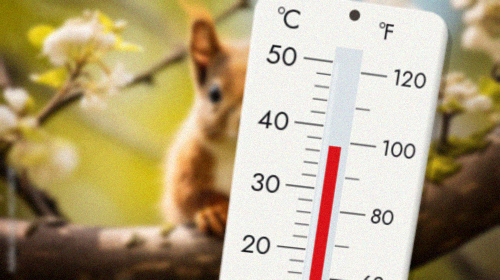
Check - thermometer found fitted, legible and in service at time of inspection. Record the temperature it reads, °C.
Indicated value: 37 °C
